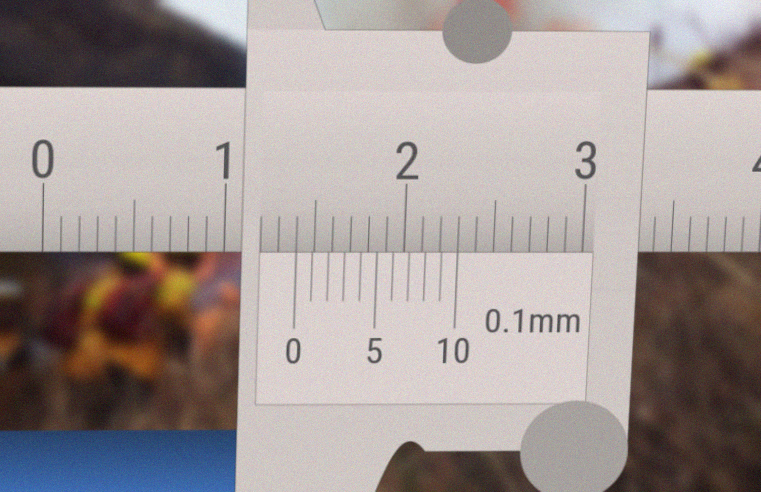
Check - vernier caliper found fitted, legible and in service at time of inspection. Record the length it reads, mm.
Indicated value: 14.0 mm
